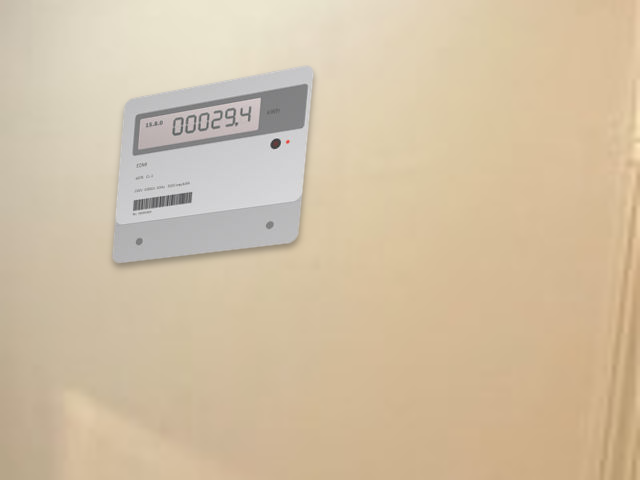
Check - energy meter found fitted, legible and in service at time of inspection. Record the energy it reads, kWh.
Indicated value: 29.4 kWh
